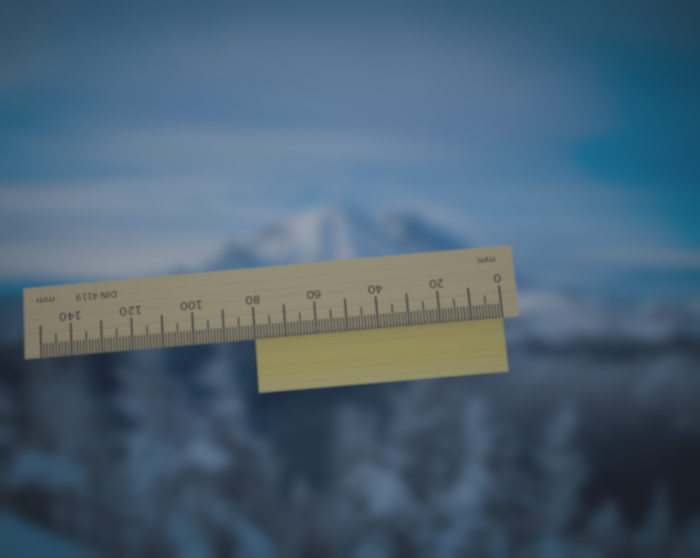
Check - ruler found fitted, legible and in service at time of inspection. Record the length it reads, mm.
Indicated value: 80 mm
